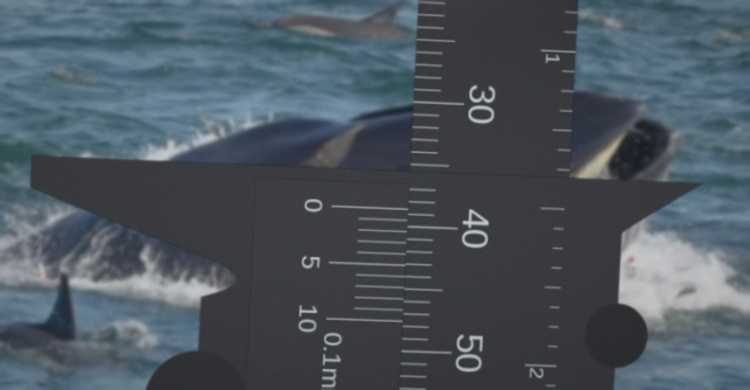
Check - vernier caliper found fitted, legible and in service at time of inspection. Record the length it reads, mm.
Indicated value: 38.6 mm
